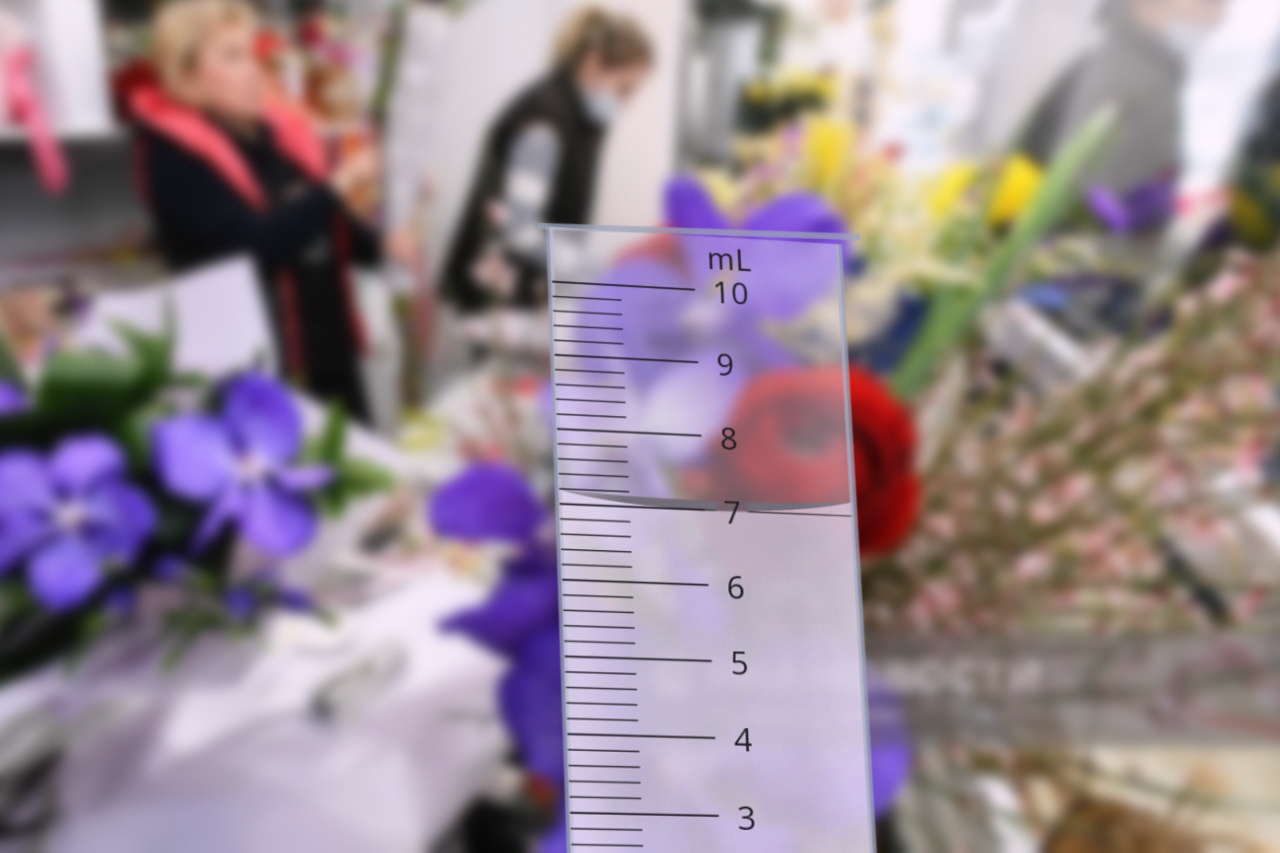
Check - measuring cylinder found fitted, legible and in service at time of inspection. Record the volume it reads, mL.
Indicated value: 7 mL
